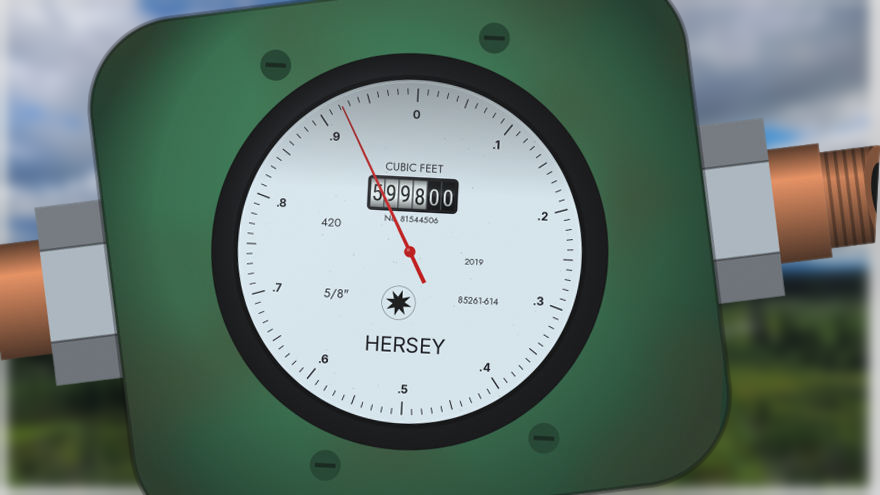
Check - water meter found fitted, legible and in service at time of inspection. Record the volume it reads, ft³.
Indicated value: 599799.92 ft³
